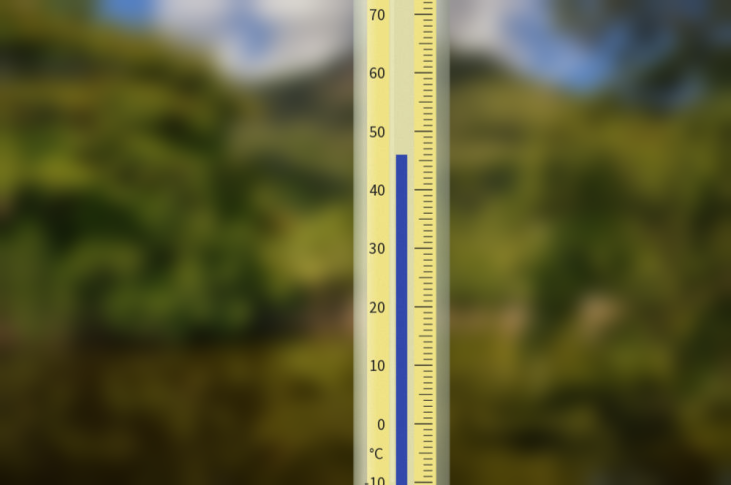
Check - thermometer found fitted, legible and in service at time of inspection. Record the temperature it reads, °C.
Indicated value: 46 °C
